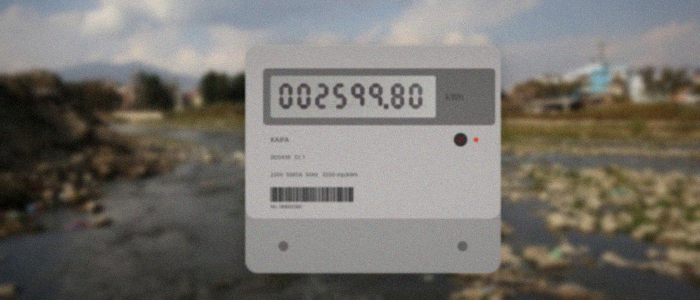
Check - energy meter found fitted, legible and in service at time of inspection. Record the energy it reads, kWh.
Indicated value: 2599.80 kWh
